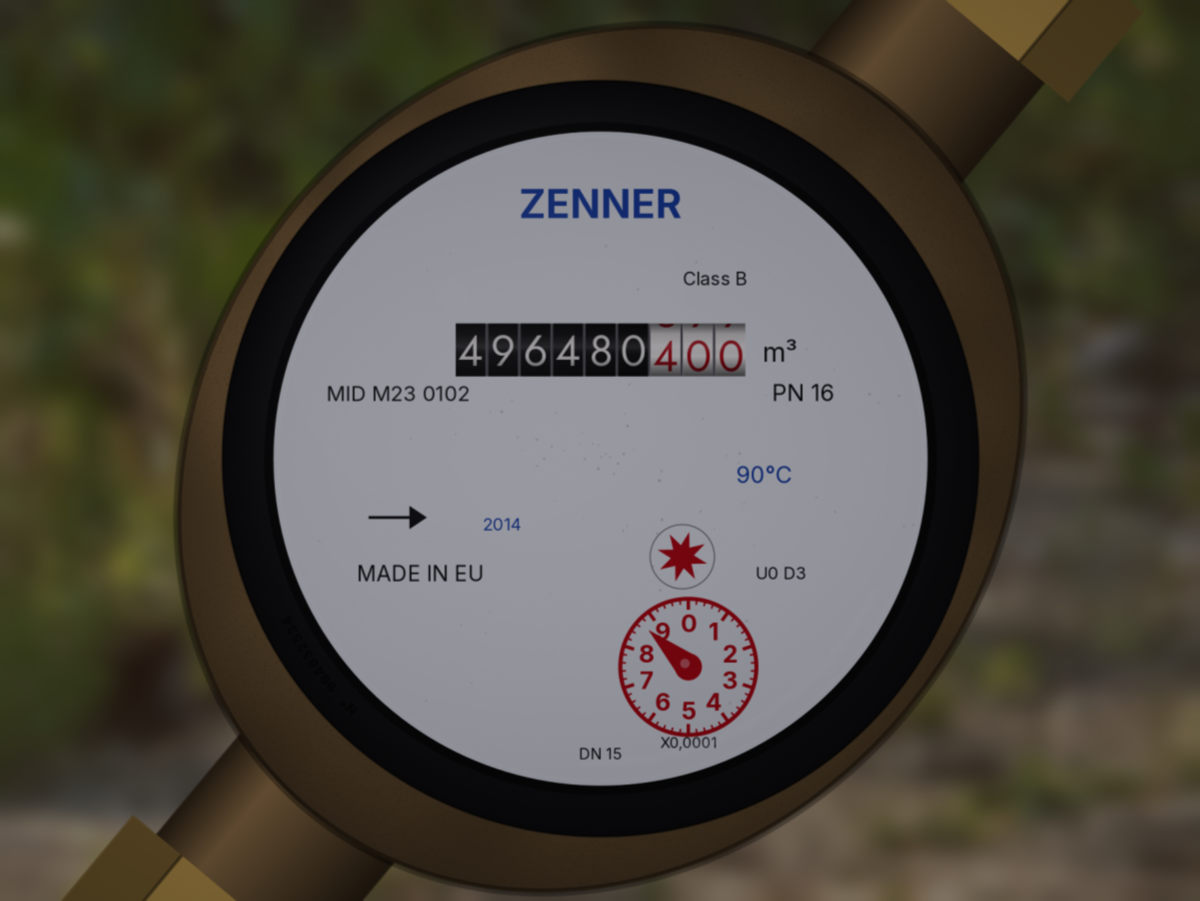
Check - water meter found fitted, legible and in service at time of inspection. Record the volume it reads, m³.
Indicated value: 496480.3998 m³
